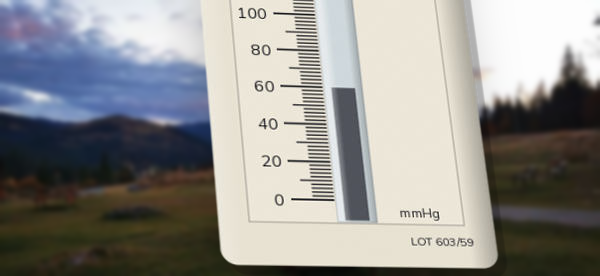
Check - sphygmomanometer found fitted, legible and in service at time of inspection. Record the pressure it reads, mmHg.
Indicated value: 60 mmHg
